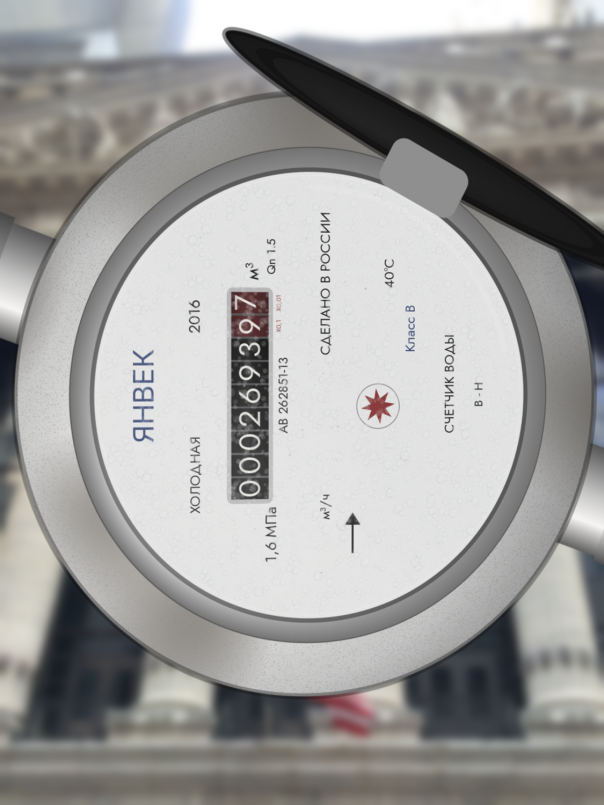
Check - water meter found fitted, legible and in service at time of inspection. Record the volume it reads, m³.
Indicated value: 2693.97 m³
